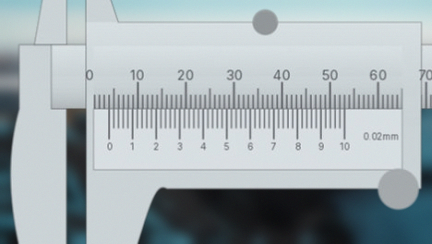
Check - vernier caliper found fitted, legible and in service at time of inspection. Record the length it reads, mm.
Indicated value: 4.0 mm
